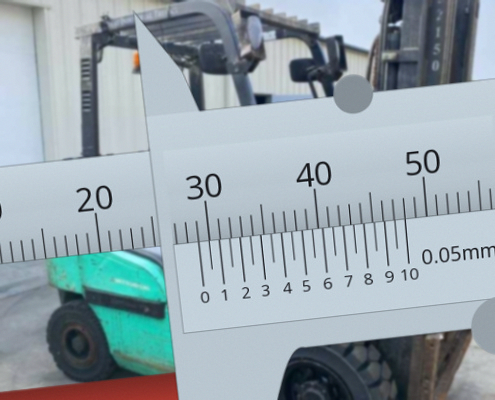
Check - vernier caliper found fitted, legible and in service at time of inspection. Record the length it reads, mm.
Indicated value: 29.0 mm
